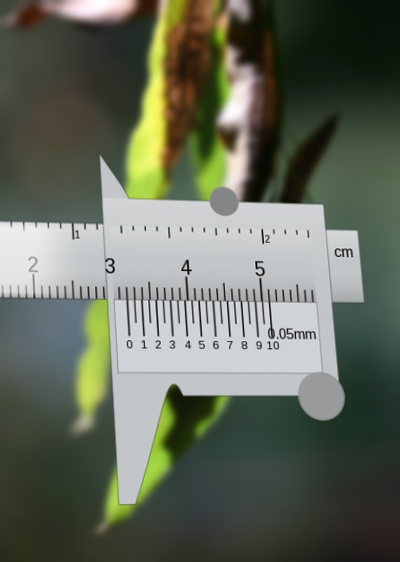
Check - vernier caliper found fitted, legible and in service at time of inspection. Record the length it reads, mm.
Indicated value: 32.0 mm
